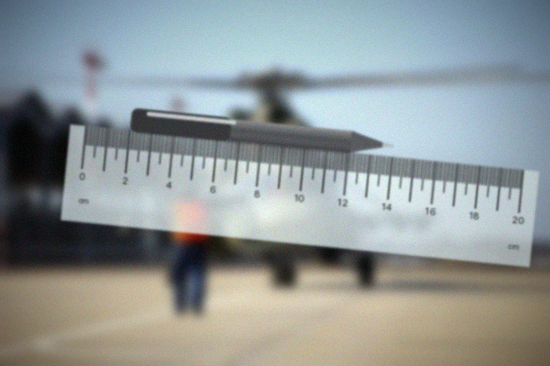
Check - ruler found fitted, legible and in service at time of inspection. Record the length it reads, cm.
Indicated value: 12 cm
